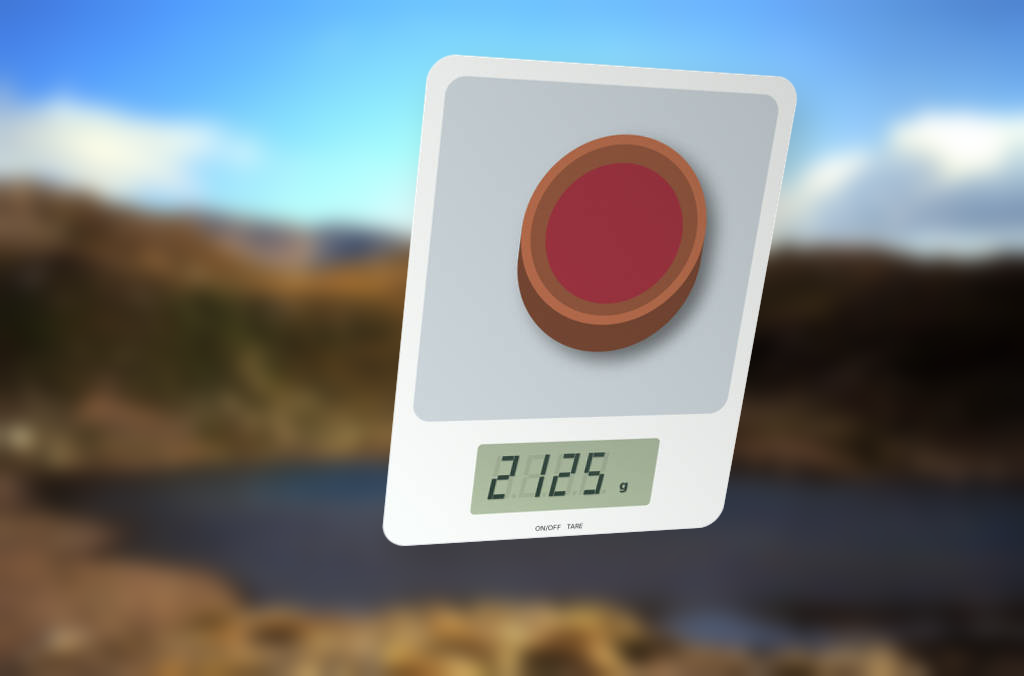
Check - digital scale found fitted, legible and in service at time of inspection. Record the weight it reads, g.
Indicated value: 2125 g
